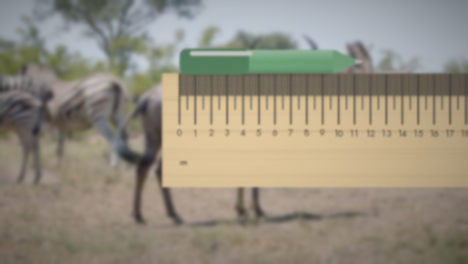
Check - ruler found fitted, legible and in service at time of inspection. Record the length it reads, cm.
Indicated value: 11.5 cm
